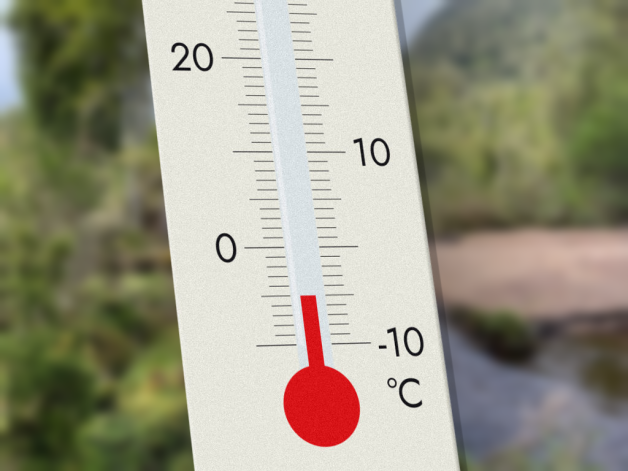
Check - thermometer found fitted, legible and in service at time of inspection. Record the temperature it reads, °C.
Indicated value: -5 °C
